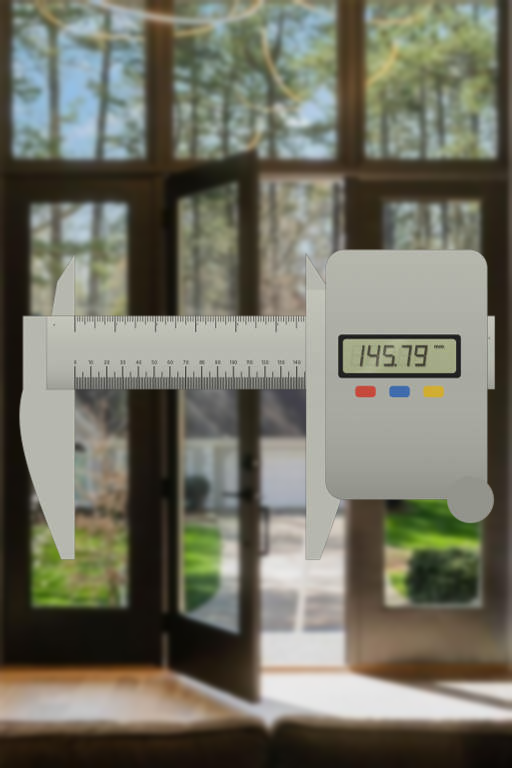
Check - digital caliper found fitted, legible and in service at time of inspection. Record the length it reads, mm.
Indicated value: 145.79 mm
